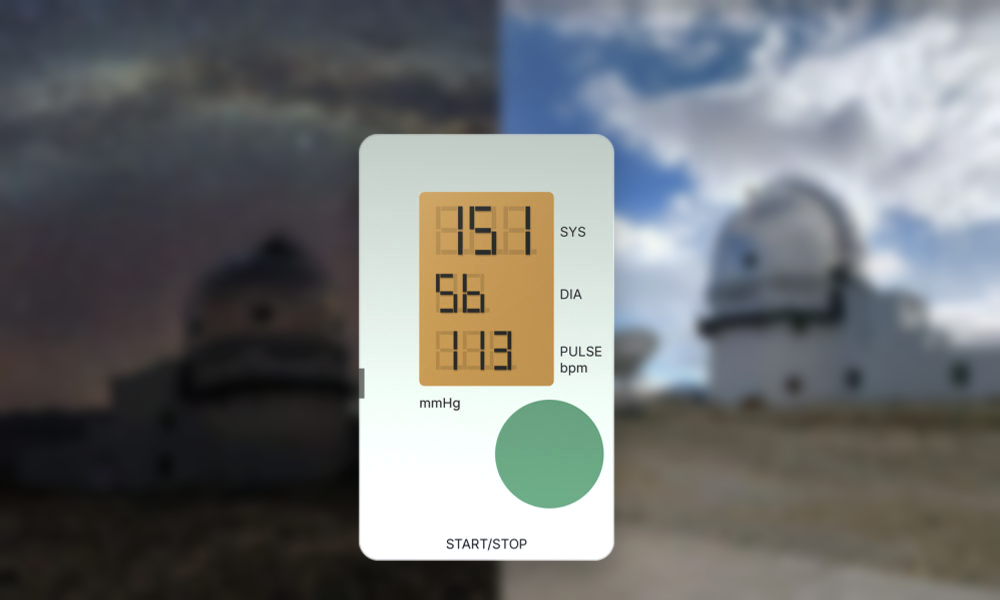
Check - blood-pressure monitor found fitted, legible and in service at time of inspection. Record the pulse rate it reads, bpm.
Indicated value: 113 bpm
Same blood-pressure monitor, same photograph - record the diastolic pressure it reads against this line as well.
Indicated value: 56 mmHg
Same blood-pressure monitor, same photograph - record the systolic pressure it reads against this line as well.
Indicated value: 151 mmHg
